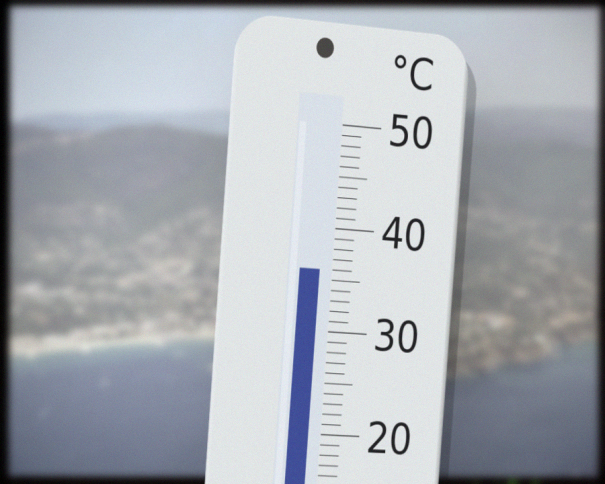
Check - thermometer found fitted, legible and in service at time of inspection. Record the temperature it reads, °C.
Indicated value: 36 °C
